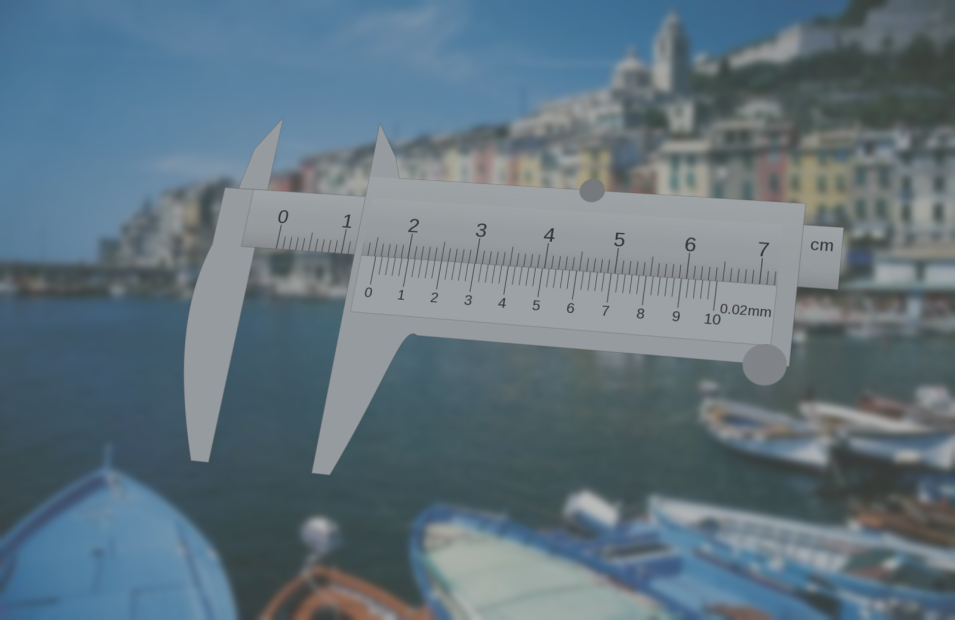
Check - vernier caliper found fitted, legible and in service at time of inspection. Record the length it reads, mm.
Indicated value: 15.2 mm
